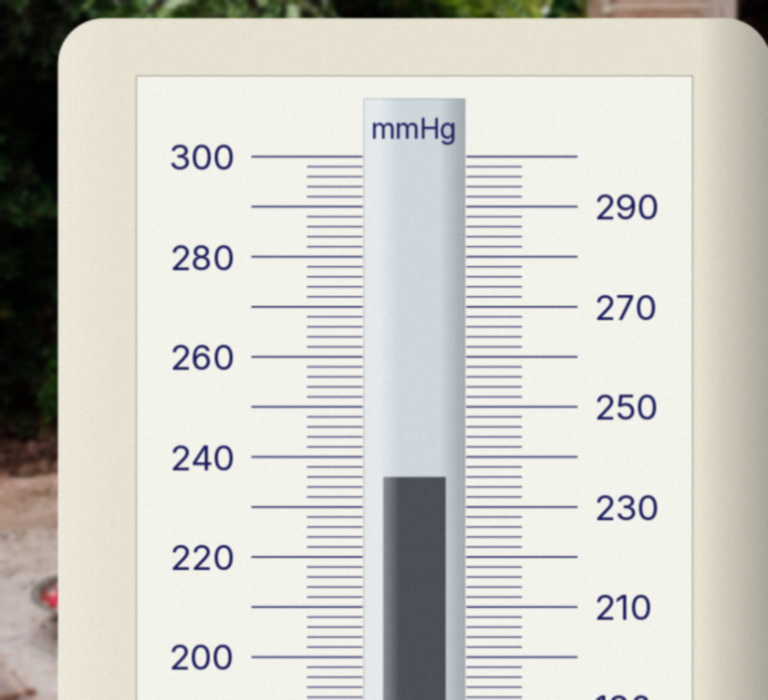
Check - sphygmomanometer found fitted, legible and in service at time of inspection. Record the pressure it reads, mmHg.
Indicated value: 236 mmHg
